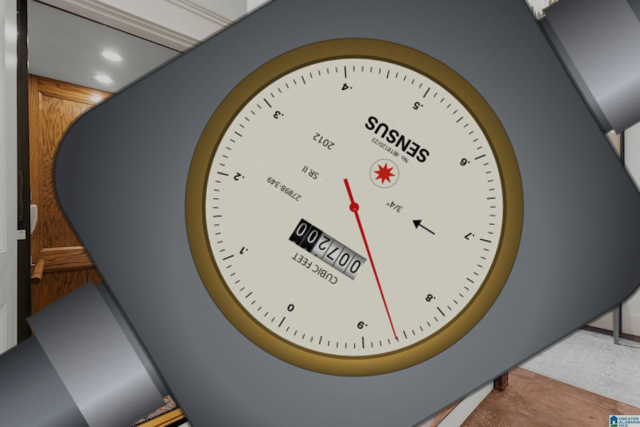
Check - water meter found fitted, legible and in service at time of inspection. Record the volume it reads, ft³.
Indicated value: 7199.86 ft³
